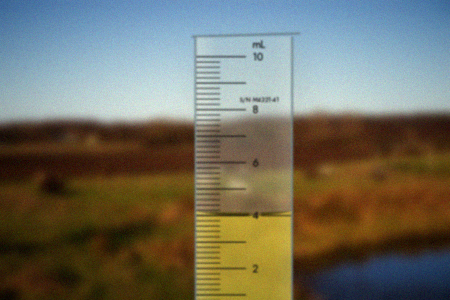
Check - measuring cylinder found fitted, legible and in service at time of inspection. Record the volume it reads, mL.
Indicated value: 4 mL
